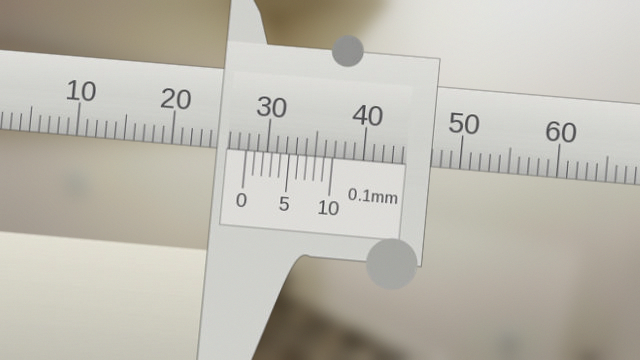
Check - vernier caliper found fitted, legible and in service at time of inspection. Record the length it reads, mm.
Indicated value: 27.8 mm
